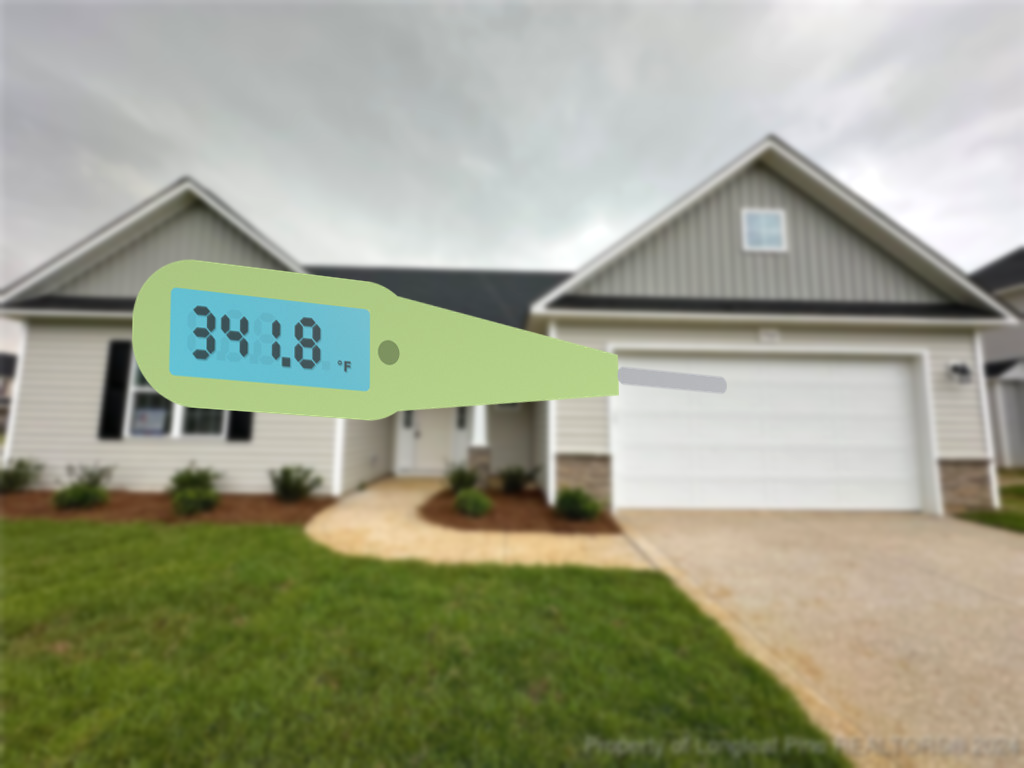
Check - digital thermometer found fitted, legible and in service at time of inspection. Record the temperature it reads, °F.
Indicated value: 341.8 °F
